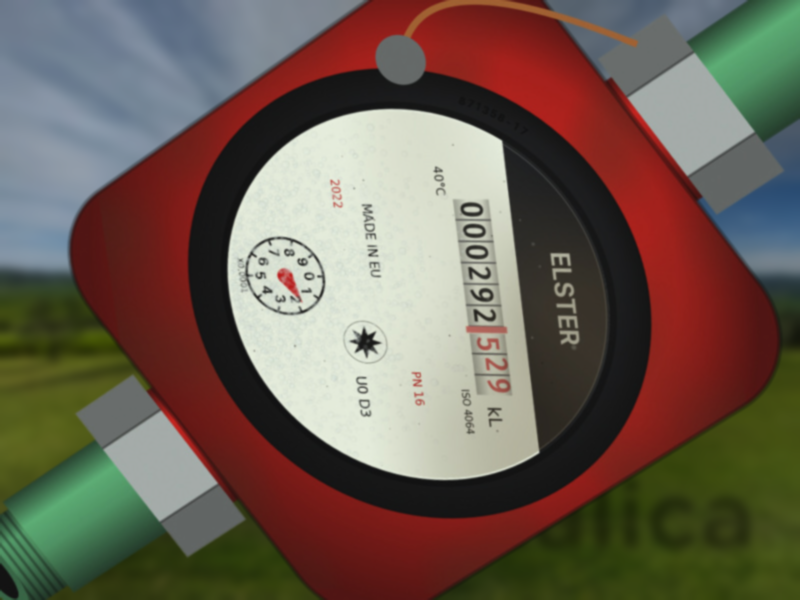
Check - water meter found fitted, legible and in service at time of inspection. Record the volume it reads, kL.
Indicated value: 292.5291 kL
